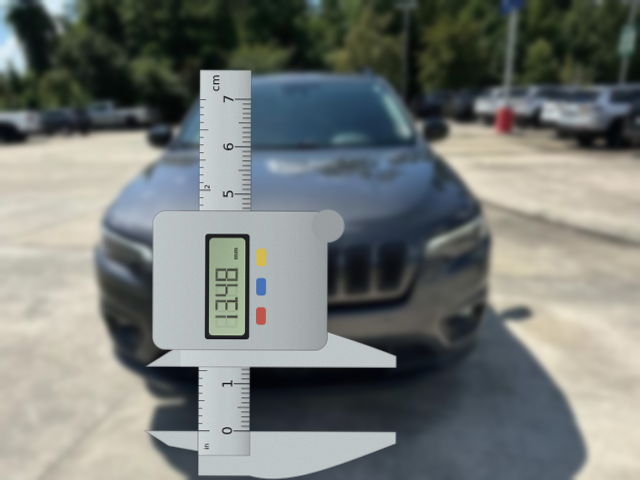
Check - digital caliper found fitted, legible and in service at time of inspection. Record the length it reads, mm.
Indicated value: 13.48 mm
